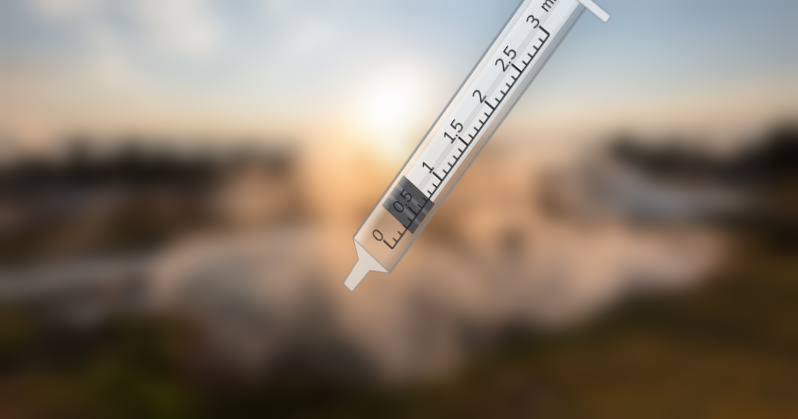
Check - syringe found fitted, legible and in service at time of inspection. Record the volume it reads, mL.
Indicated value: 0.3 mL
